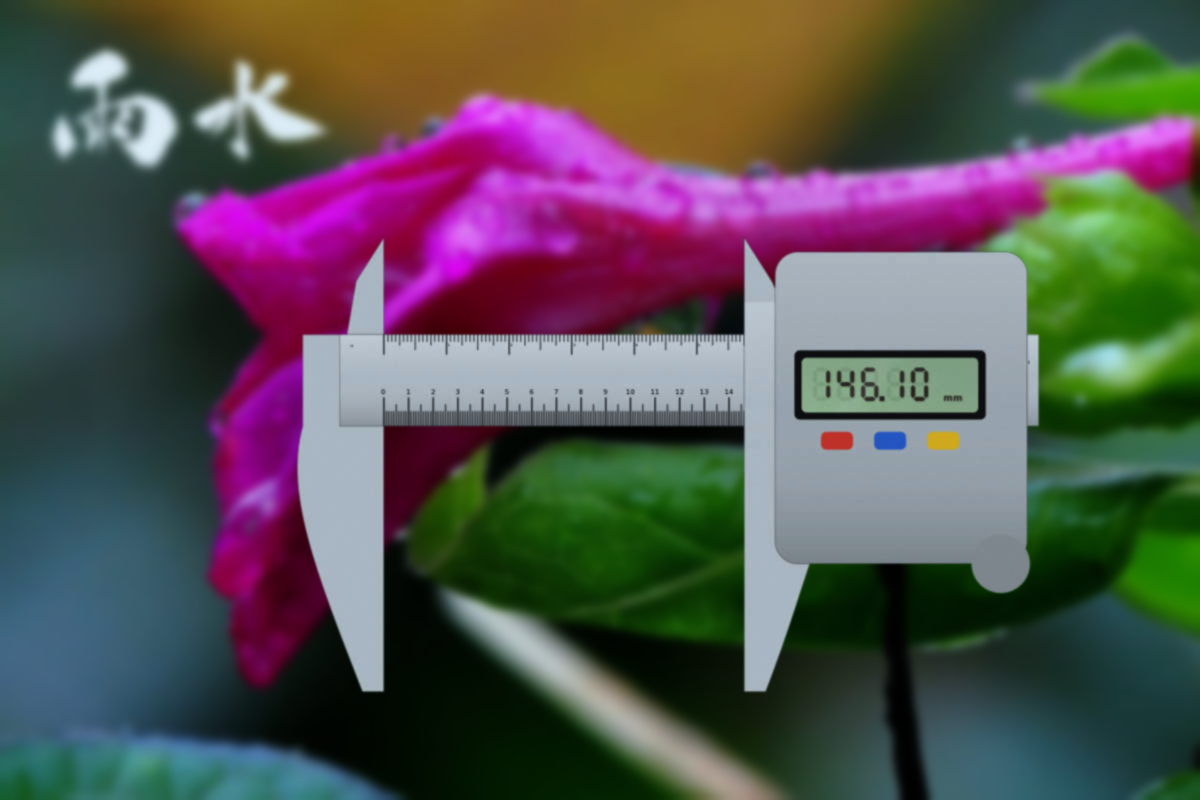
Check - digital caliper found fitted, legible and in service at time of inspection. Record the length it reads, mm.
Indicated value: 146.10 mm
